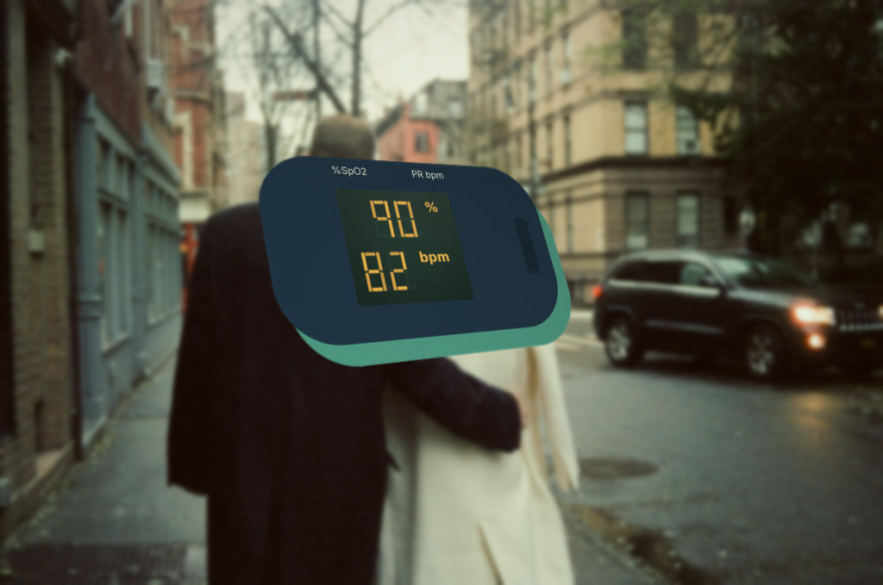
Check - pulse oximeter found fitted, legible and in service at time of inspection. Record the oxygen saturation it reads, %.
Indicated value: 90 %
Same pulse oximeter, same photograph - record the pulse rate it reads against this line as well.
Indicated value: 82 bpm
